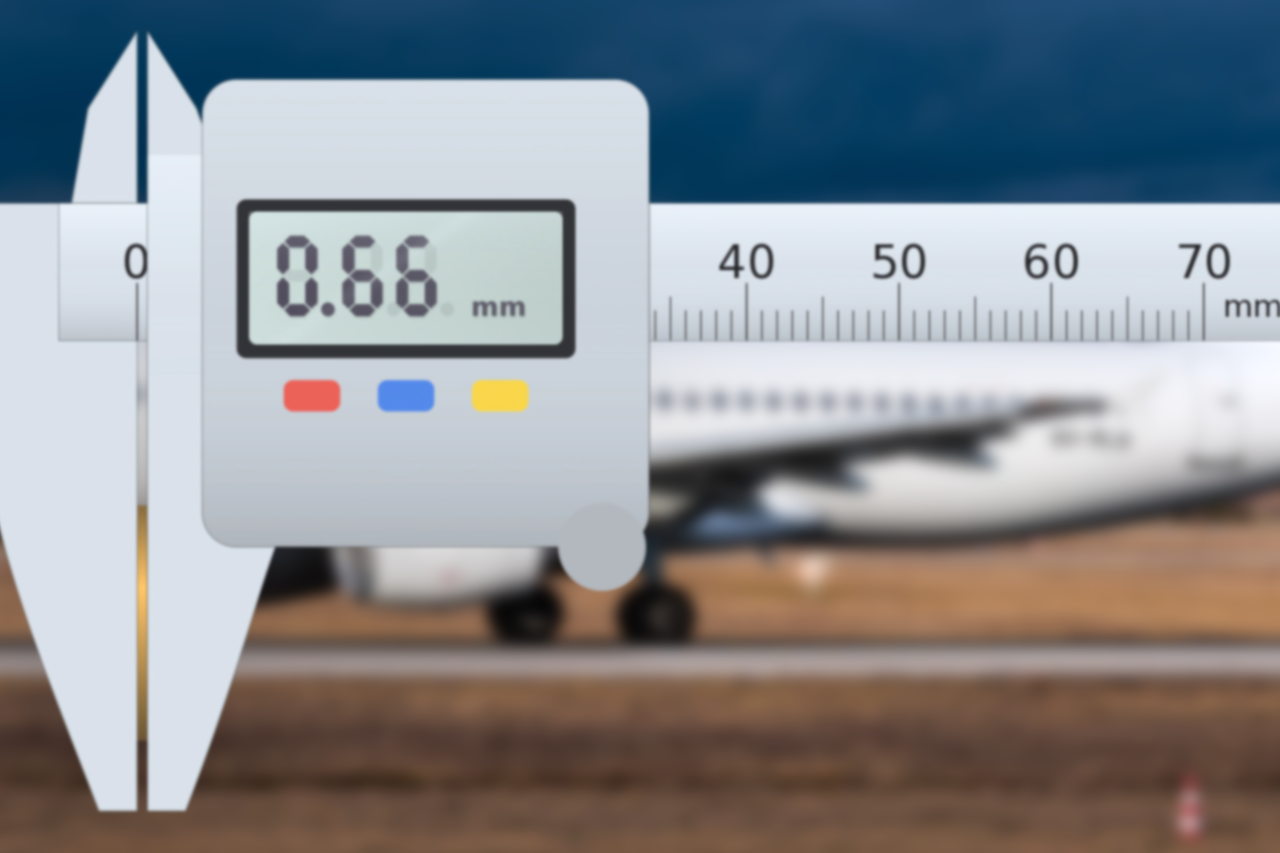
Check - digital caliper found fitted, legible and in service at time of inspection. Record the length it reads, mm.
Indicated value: 0.66 mm
